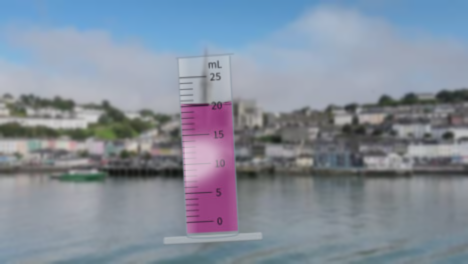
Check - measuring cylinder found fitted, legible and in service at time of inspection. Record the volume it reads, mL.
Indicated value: 20 mL
